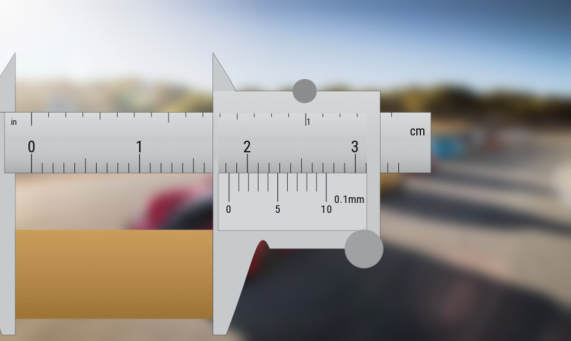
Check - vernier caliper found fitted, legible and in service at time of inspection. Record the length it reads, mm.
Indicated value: 18.3 mm
